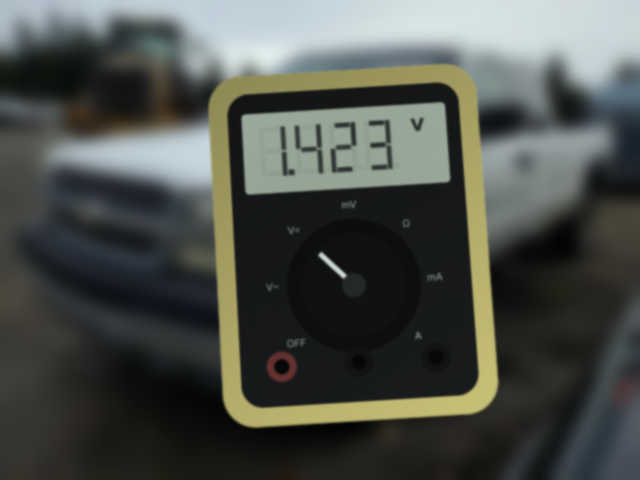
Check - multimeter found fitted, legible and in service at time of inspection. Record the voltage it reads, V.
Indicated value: 1.423 V
